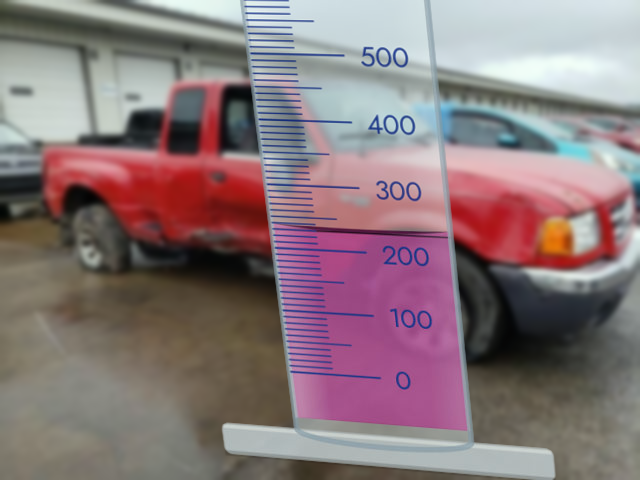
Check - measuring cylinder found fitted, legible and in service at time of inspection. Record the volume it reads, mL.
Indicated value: 230 mL
